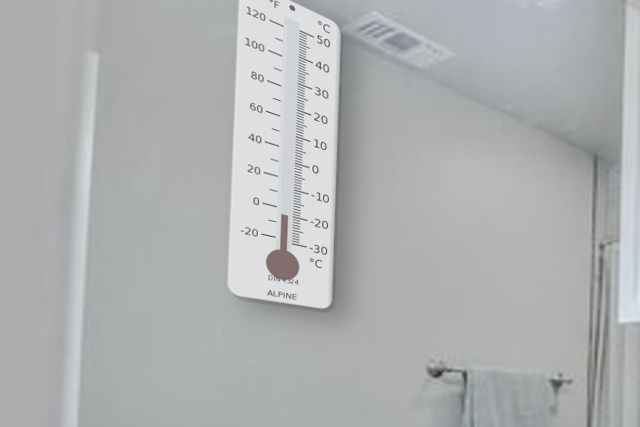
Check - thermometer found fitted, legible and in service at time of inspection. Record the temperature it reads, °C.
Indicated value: -20 °C
